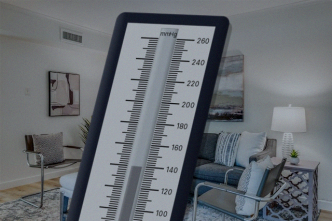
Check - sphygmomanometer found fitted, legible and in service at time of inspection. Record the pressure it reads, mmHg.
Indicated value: 140 mmHg
